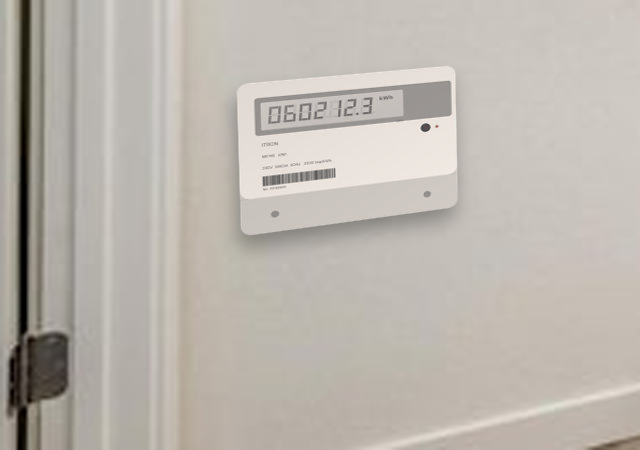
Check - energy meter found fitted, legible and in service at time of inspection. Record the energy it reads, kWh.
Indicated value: 60212.3 kWh
